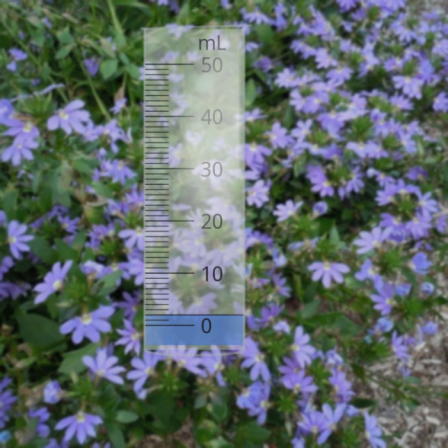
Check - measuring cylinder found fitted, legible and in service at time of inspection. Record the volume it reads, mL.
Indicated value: 2 mL
